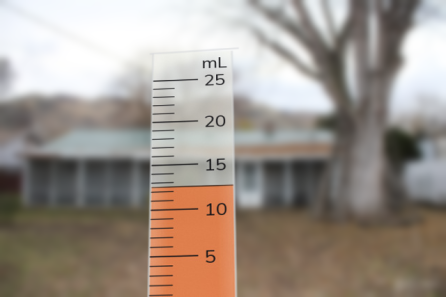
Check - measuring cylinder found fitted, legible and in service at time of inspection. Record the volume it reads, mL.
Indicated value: 12.5 mL
